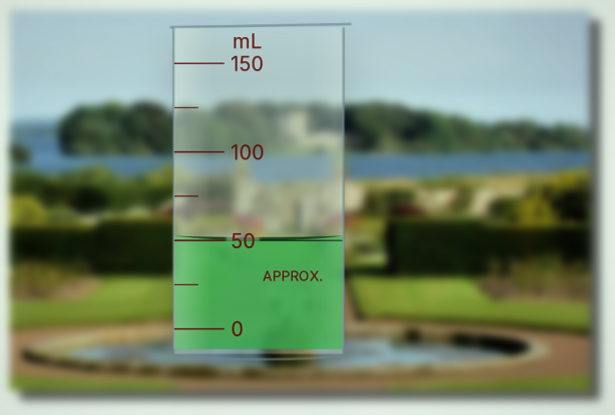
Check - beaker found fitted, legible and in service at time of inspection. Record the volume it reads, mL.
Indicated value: 50 mL
